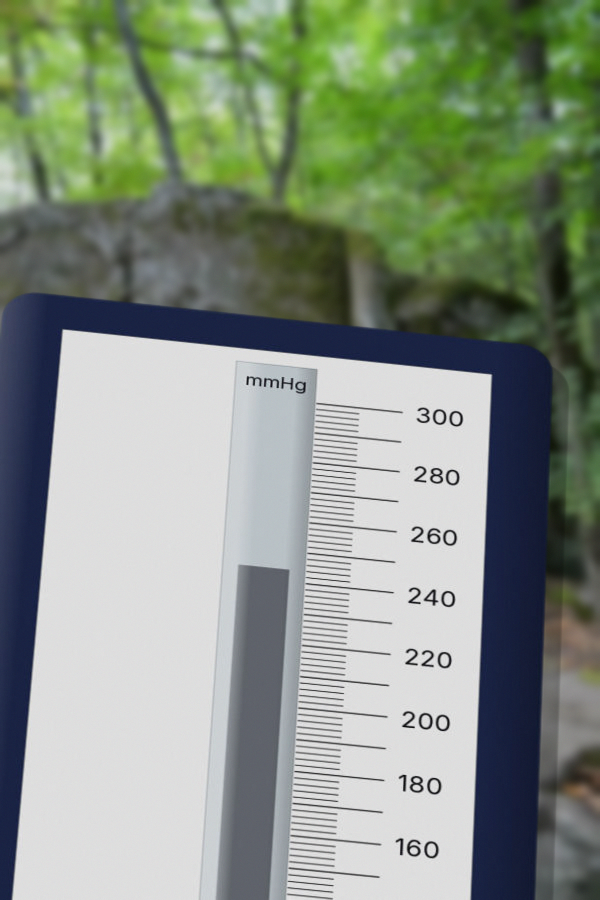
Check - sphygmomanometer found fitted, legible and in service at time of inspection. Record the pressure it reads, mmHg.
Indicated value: 244 mmHg
